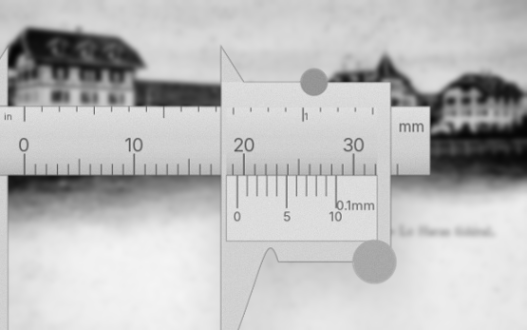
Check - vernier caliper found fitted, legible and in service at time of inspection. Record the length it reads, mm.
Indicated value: 19.4 mm
